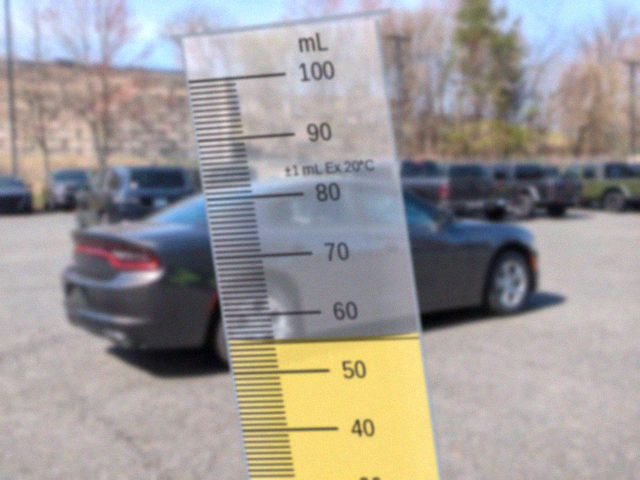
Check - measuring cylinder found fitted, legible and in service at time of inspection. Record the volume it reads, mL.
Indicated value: 55 mL
